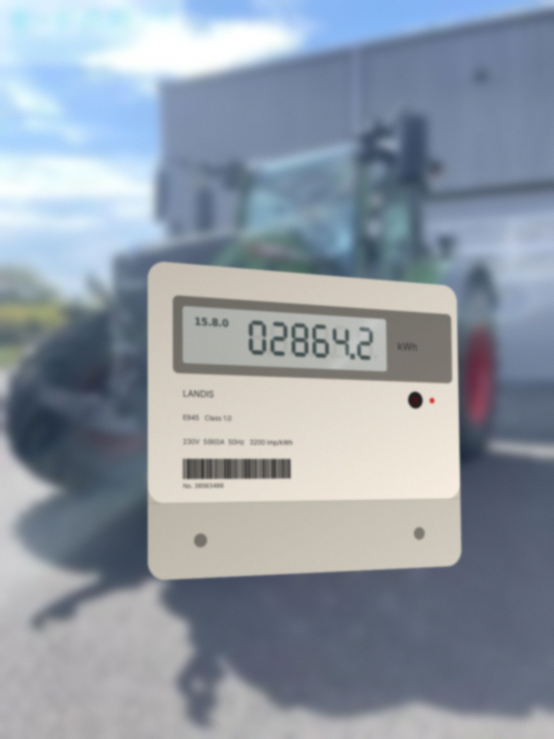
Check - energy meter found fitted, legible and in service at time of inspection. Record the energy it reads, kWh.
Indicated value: 2864.2 kWh
